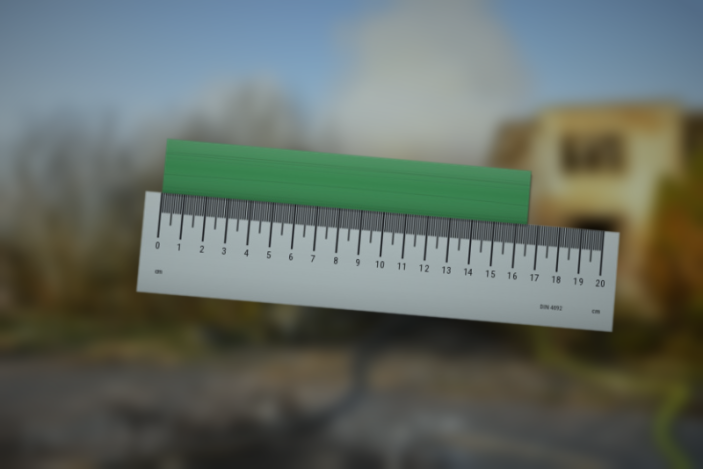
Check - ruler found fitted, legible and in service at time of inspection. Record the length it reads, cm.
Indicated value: 16.5 cm
